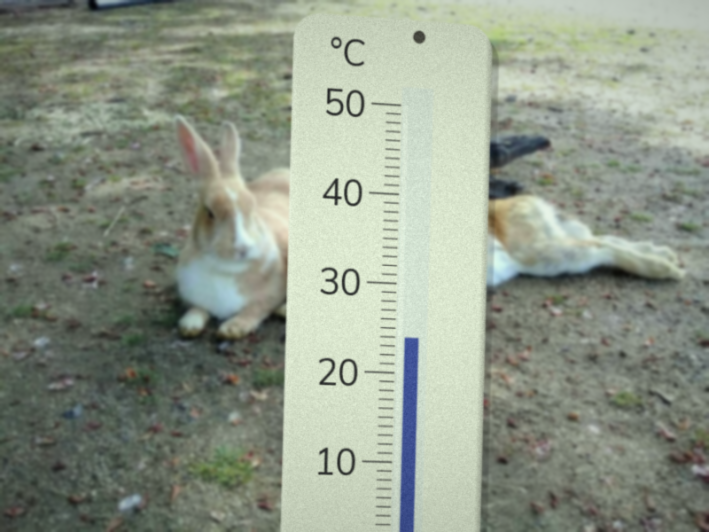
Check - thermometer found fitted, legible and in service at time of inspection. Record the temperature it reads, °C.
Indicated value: 24 °C
